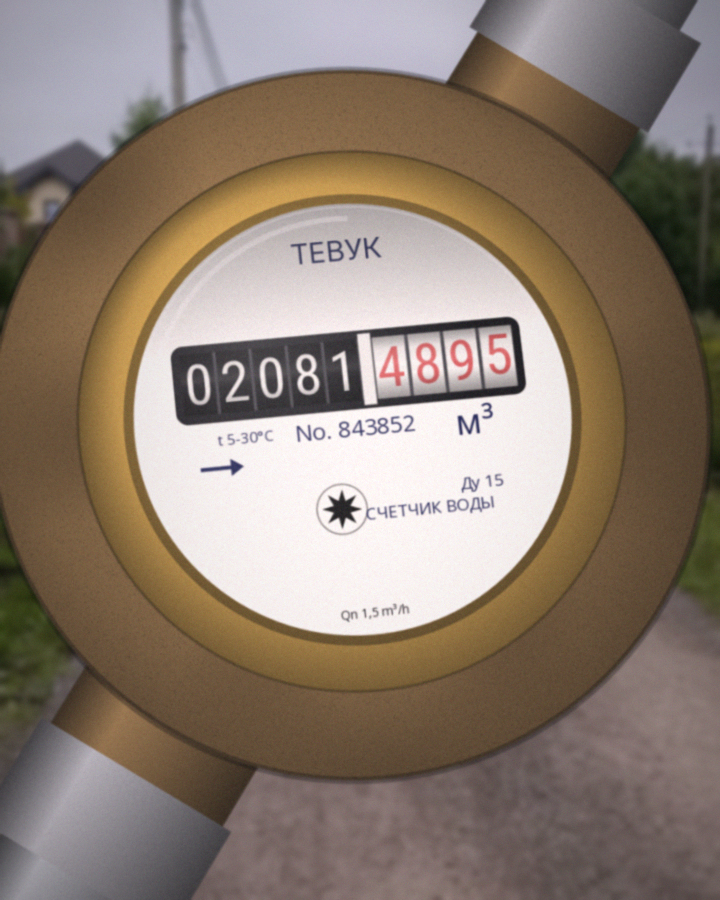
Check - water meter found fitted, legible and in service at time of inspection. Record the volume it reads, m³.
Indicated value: 2081.4895 m³
